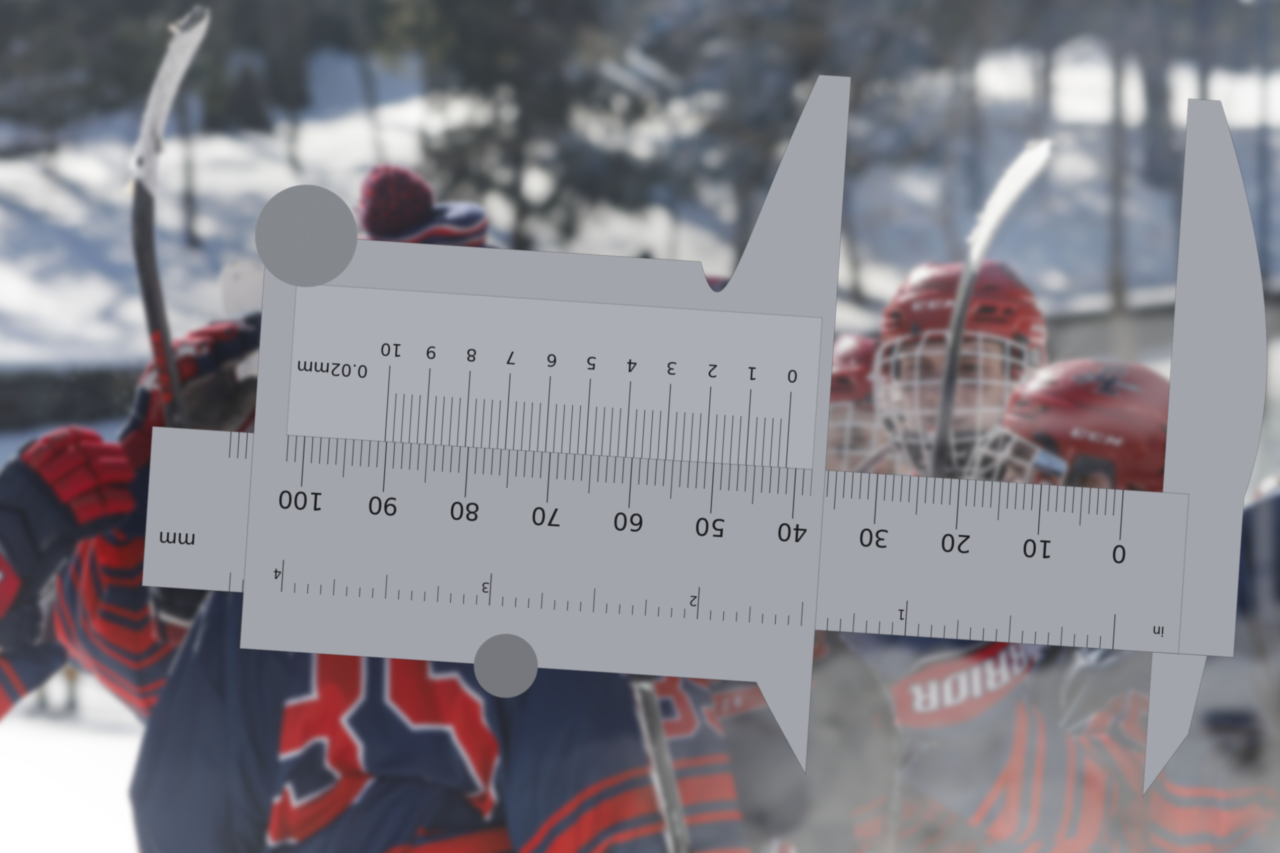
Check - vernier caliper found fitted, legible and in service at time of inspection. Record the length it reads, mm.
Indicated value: 41.2 mm
